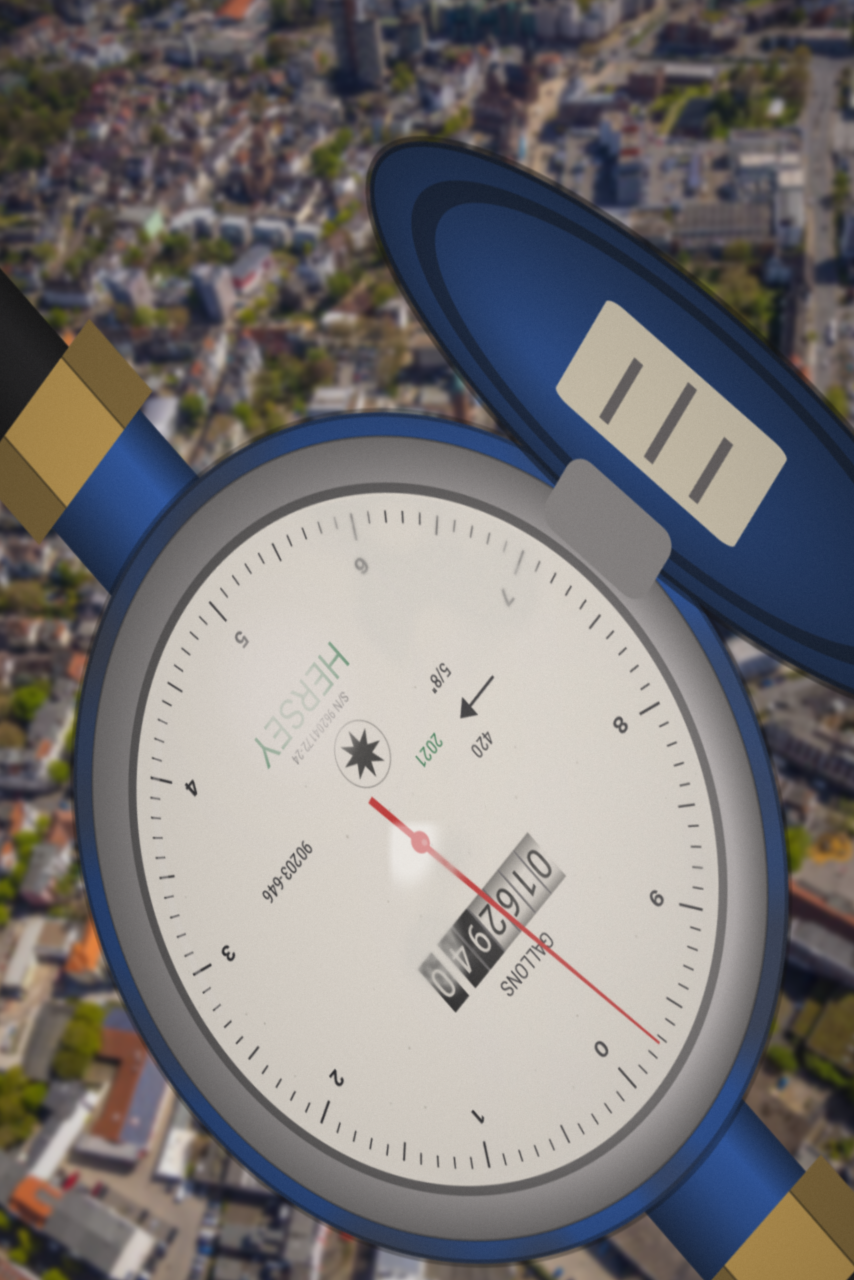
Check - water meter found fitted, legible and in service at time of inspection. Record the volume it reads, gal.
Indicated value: 162939.7 gal
